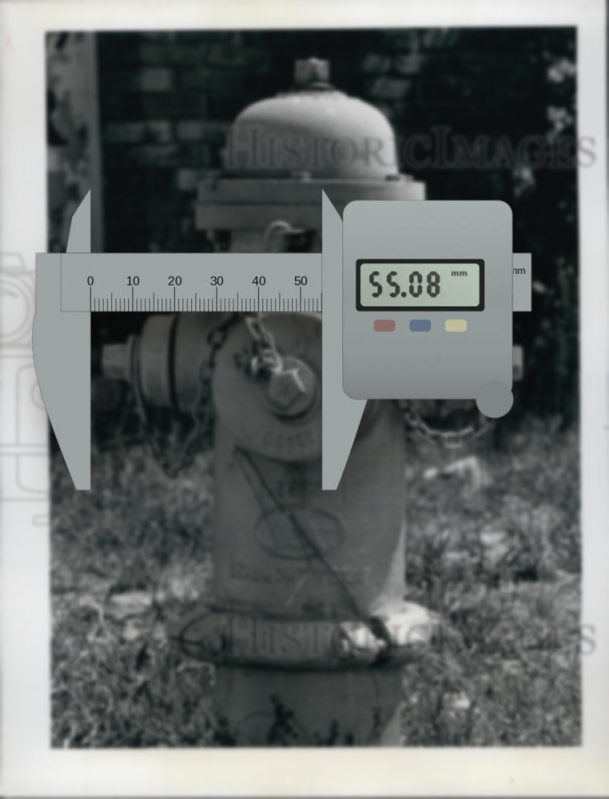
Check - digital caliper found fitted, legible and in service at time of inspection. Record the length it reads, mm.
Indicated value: 55.08 mm
